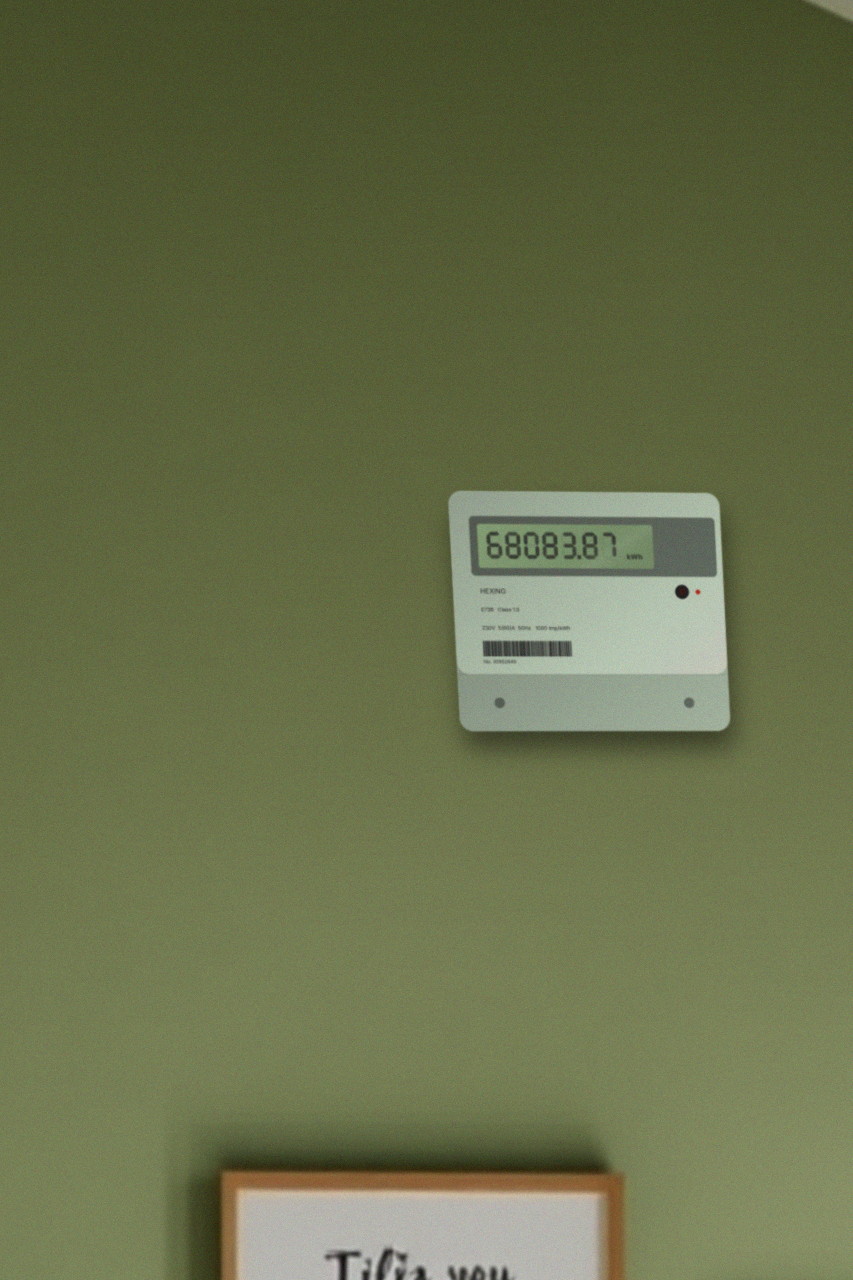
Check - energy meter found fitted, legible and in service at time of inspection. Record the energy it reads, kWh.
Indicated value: 68083.87 kWh
